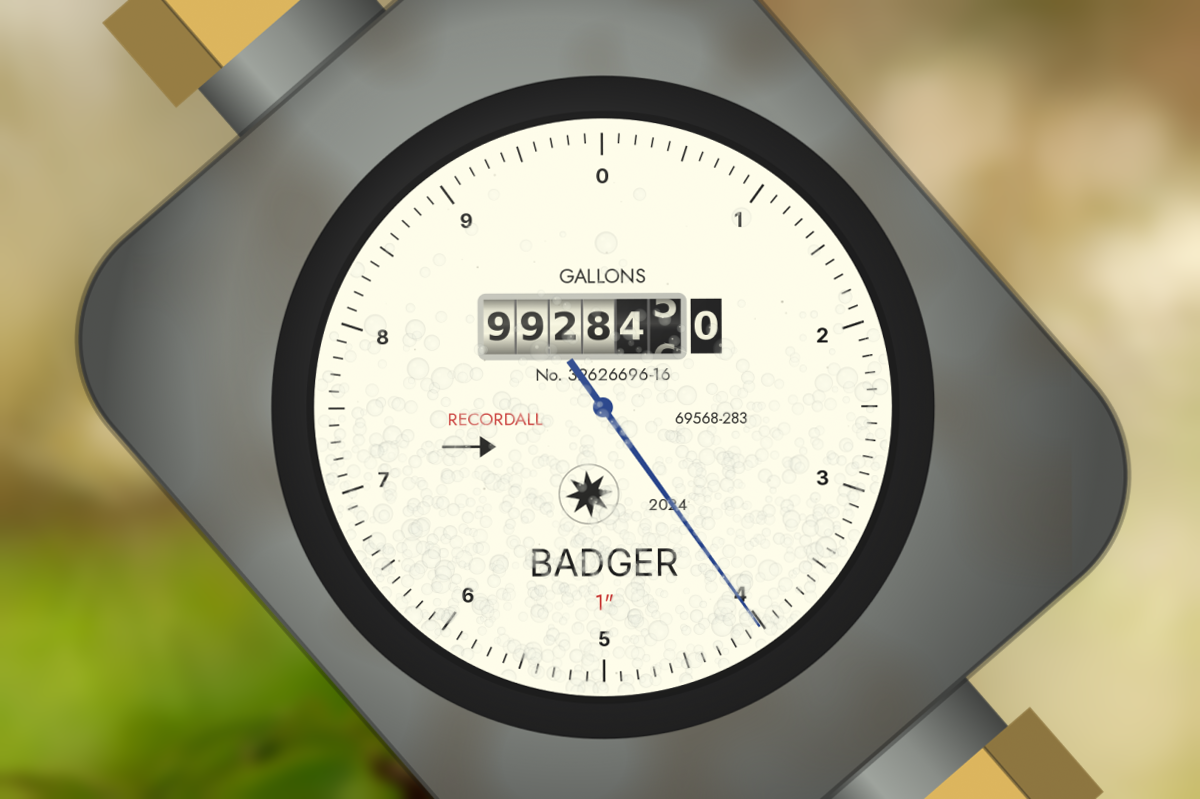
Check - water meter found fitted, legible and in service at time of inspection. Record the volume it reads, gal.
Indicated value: 9928454.0 gal
